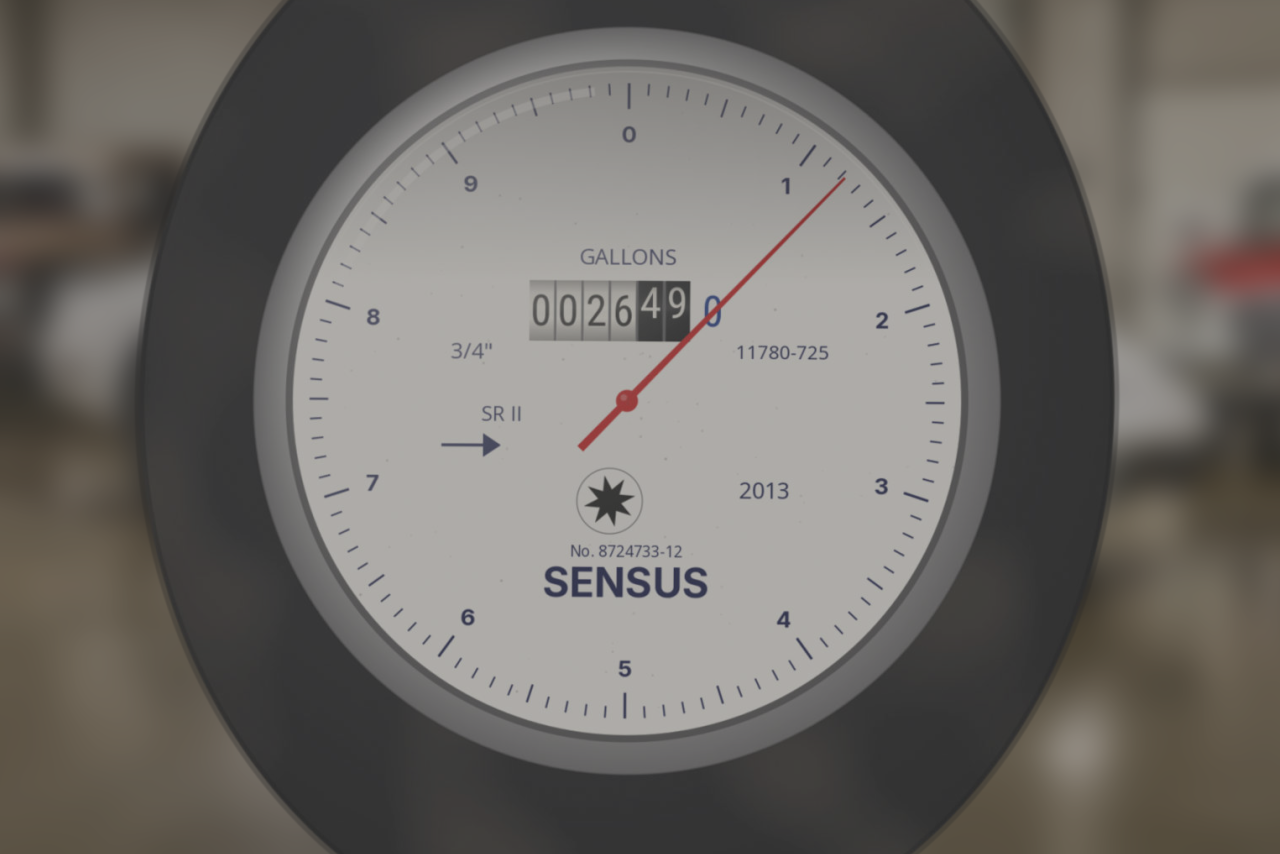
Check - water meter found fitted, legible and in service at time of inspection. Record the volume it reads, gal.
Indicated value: 26491.2 gal
